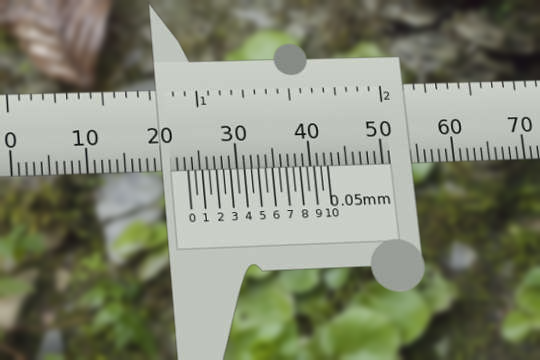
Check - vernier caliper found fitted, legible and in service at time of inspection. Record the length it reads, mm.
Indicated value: 23.4 mm
